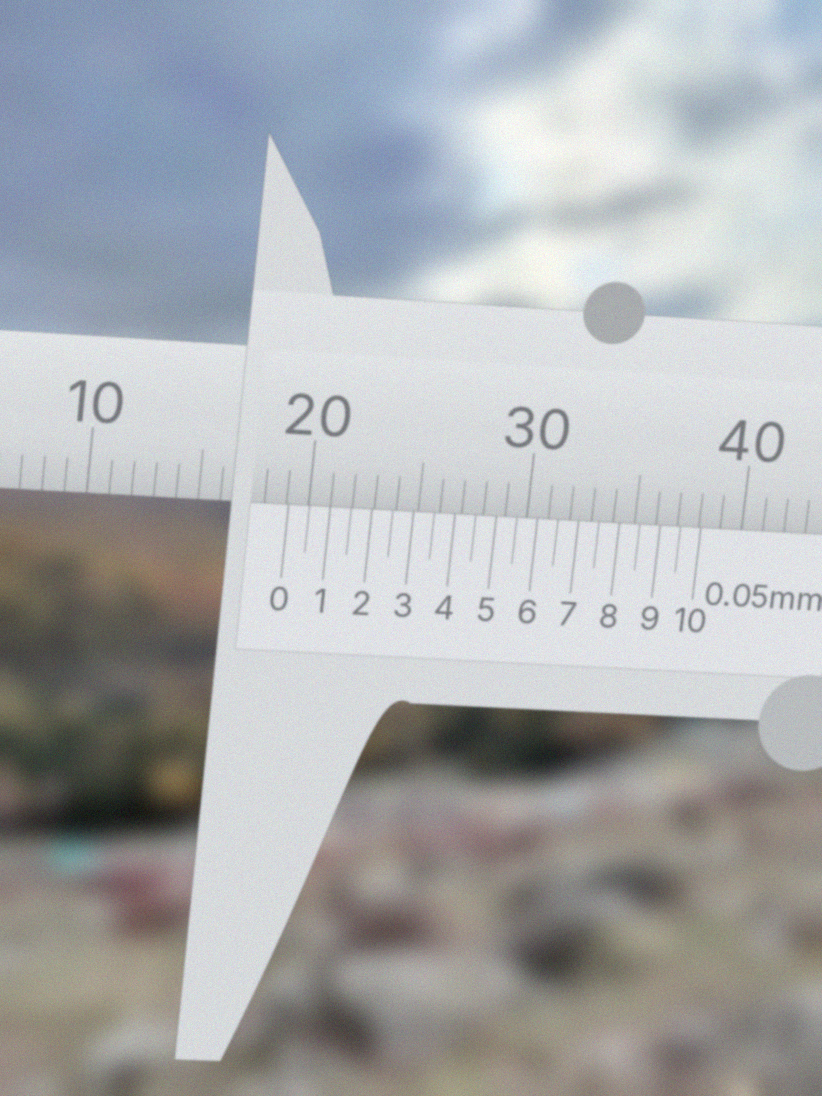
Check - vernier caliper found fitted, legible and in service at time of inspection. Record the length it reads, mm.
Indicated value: 19.1 mm
